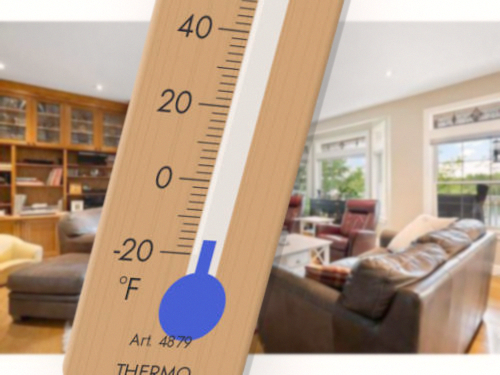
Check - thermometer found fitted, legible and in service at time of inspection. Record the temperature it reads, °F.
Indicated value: -16 °F
